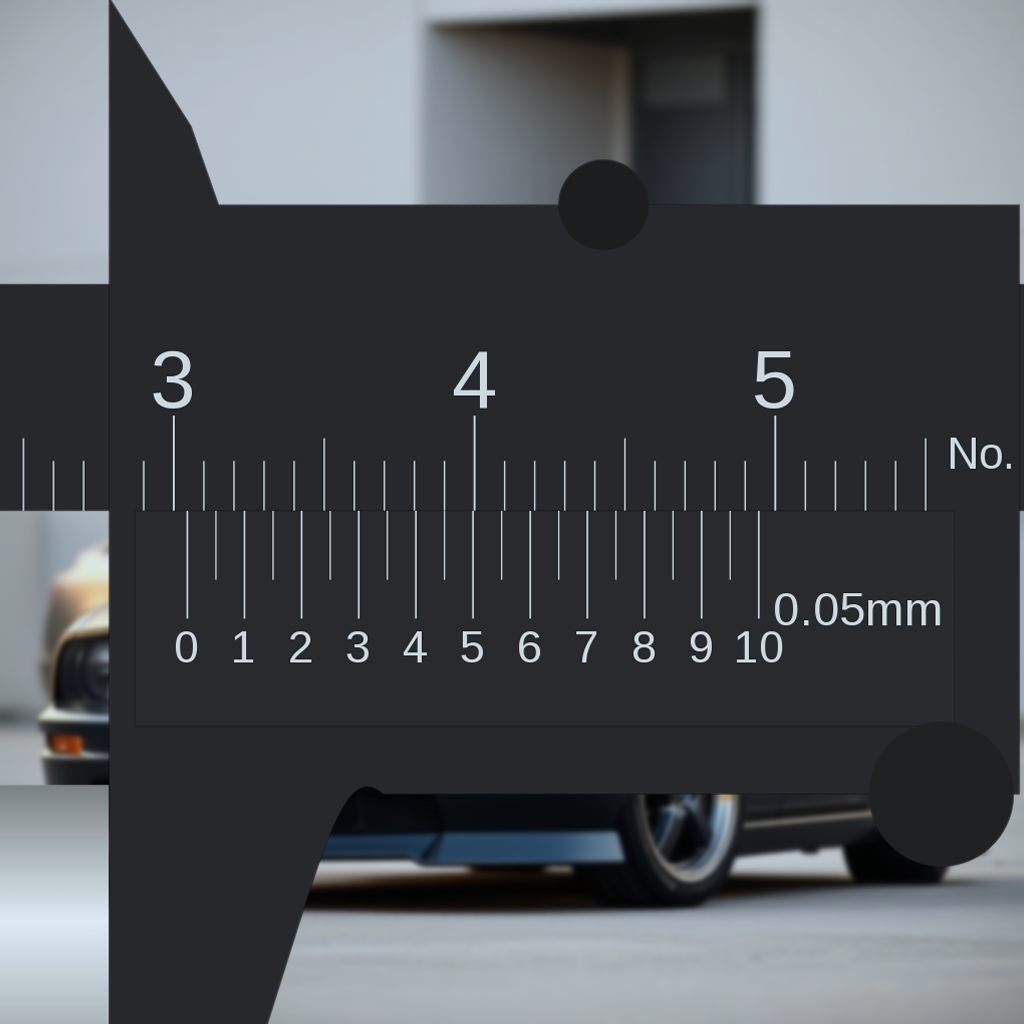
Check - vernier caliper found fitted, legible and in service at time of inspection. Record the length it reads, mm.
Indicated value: 30.45 mm
